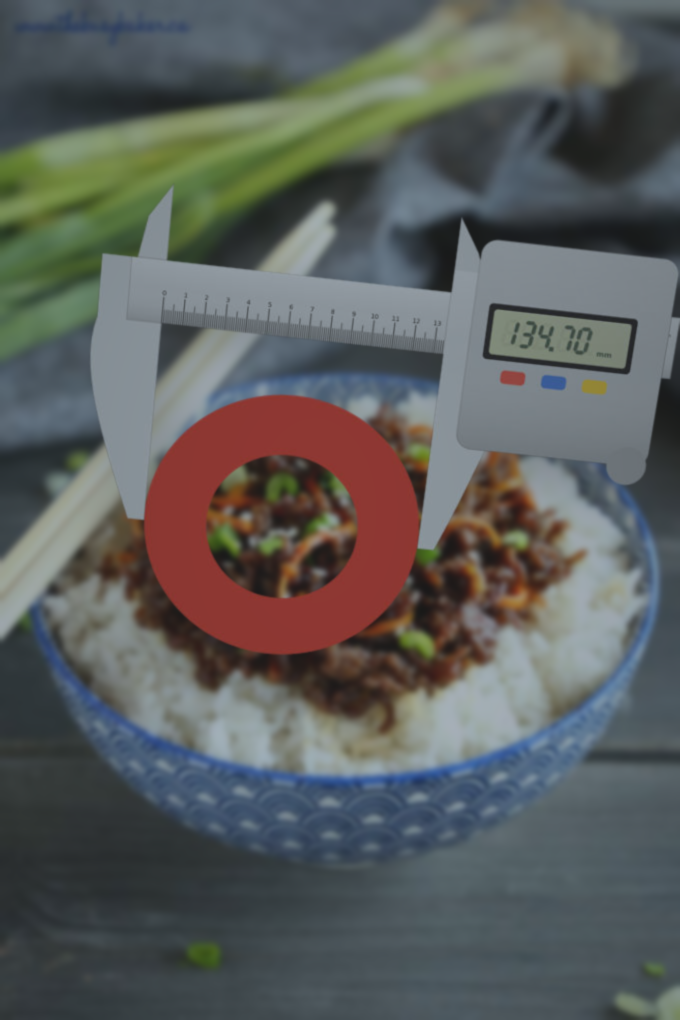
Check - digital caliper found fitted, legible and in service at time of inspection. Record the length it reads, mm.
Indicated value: 134.70 mm
